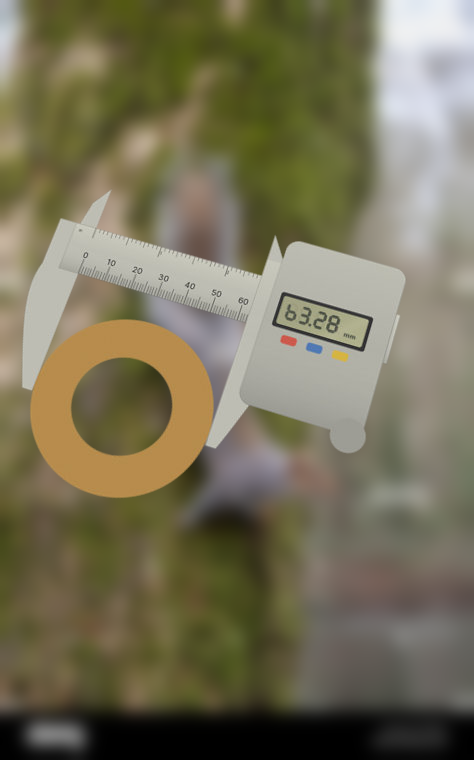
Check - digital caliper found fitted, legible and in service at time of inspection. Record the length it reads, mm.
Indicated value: 63.28 mm
